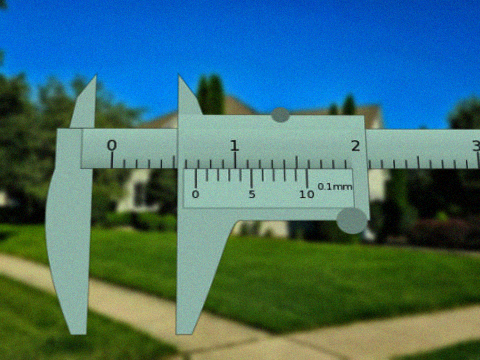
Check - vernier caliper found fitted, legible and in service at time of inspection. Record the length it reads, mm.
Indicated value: 6.8 mm
